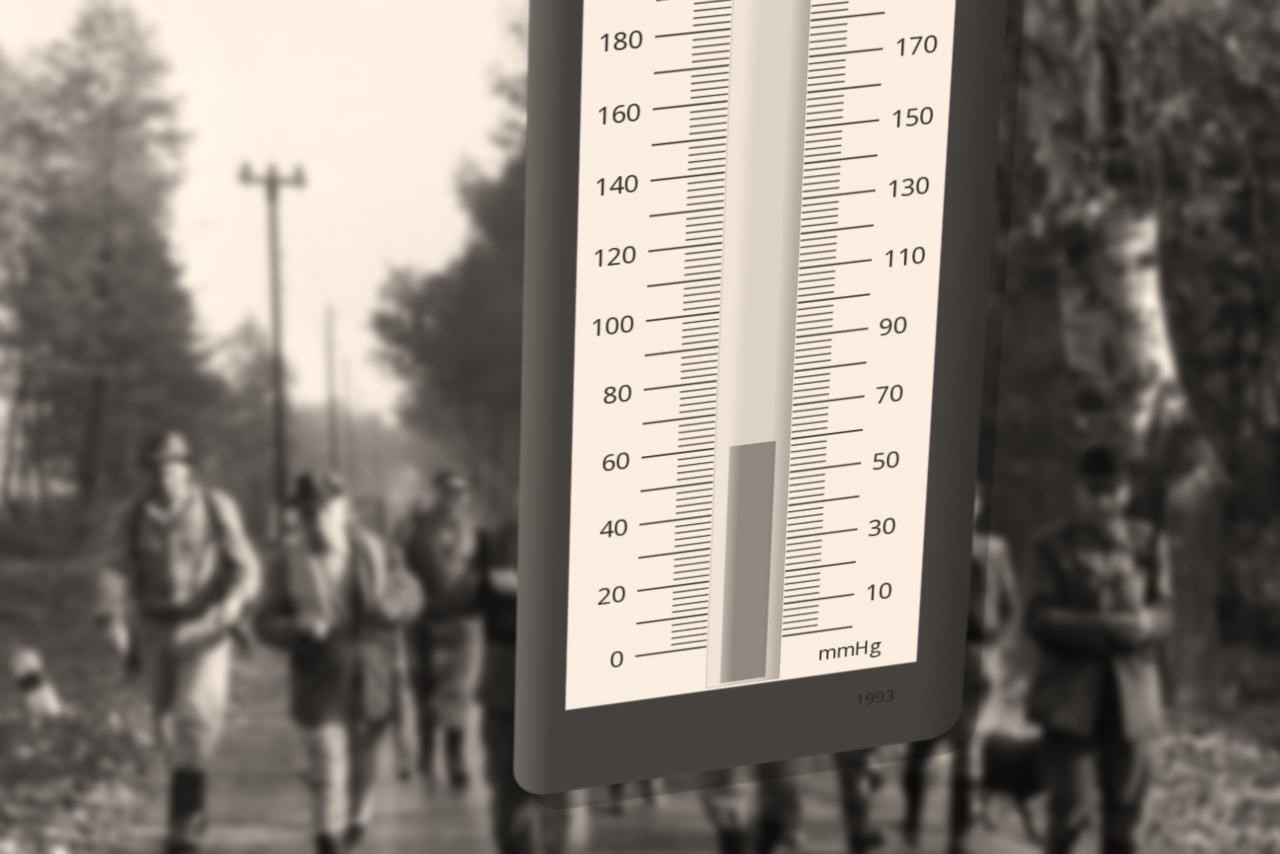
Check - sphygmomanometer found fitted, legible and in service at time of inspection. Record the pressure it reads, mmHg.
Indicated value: 60 mmHg
